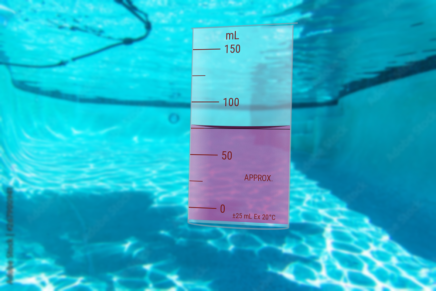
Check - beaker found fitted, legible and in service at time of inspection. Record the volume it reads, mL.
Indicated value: 75 mL
